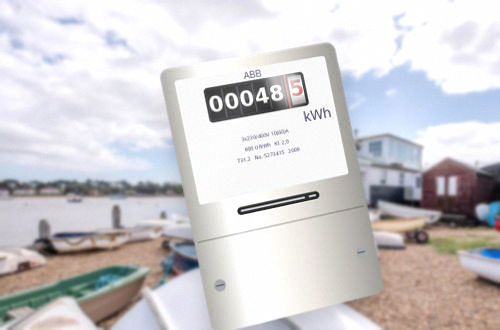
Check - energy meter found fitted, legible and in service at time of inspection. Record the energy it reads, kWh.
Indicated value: 48.5 kWh
